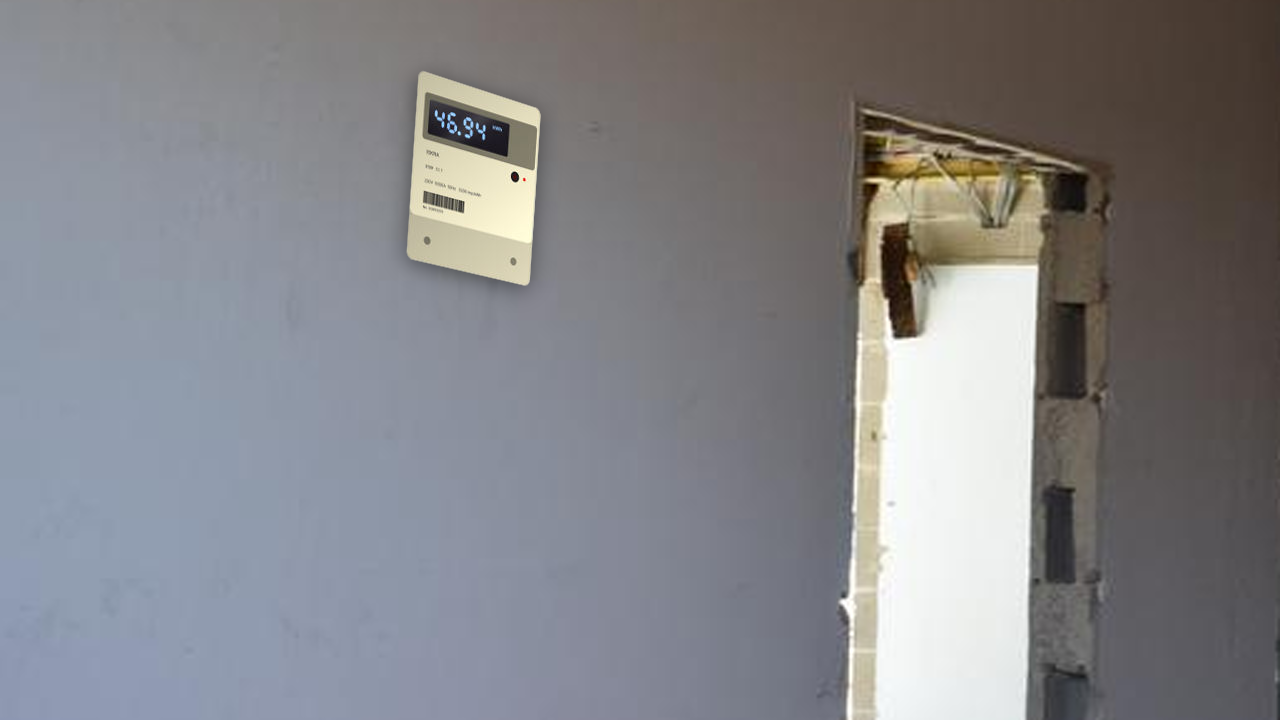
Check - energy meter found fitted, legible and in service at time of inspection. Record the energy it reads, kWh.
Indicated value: 46.94 kWh
